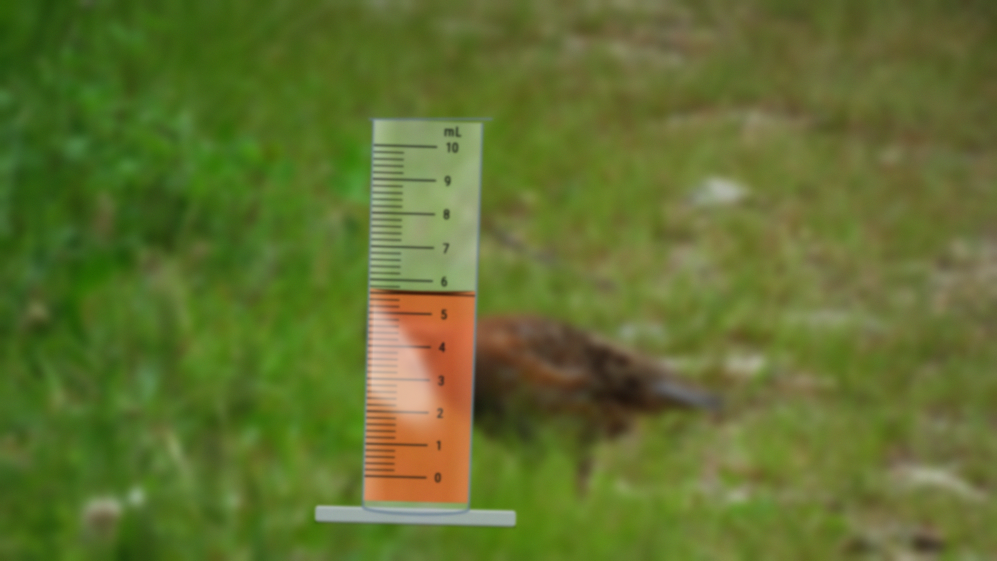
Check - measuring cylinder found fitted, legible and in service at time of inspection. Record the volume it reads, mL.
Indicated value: 5.6 mL
